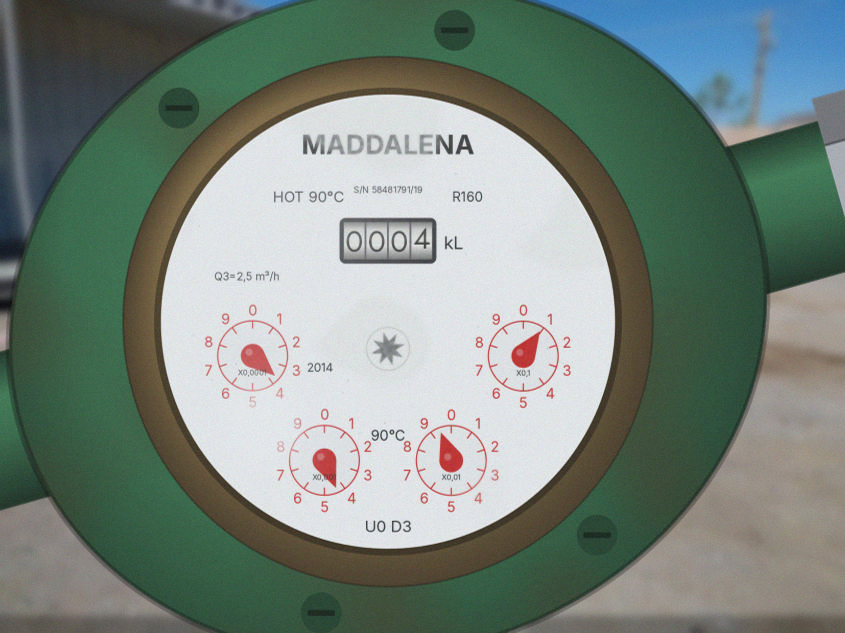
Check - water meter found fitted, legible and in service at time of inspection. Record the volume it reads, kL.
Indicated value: 4.0943 kL
